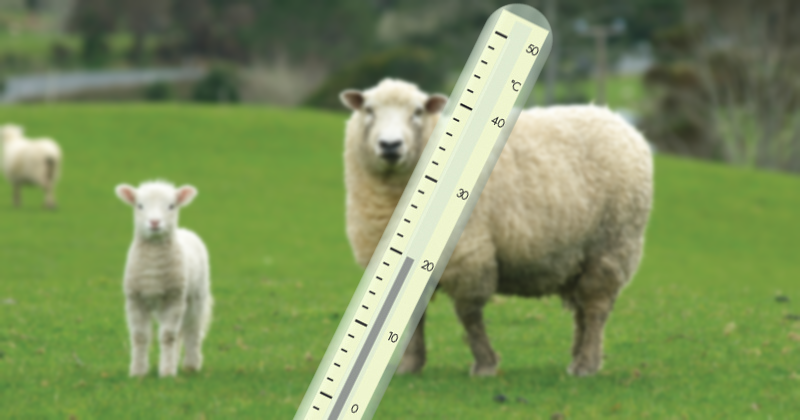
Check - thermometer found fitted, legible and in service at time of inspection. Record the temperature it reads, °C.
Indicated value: 20 °C
